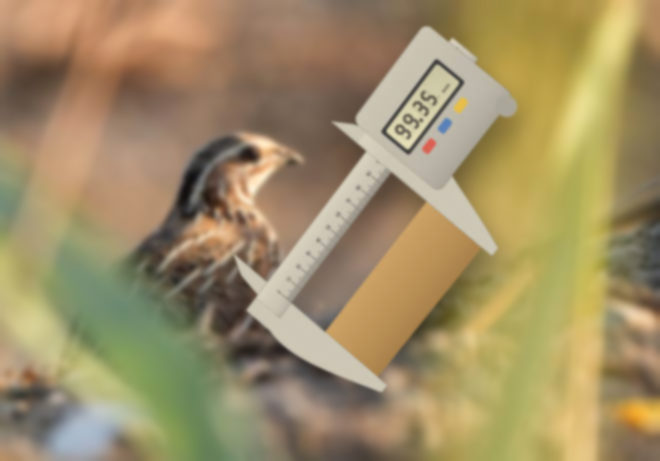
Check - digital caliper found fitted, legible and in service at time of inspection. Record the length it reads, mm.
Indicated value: 99.35 mm
